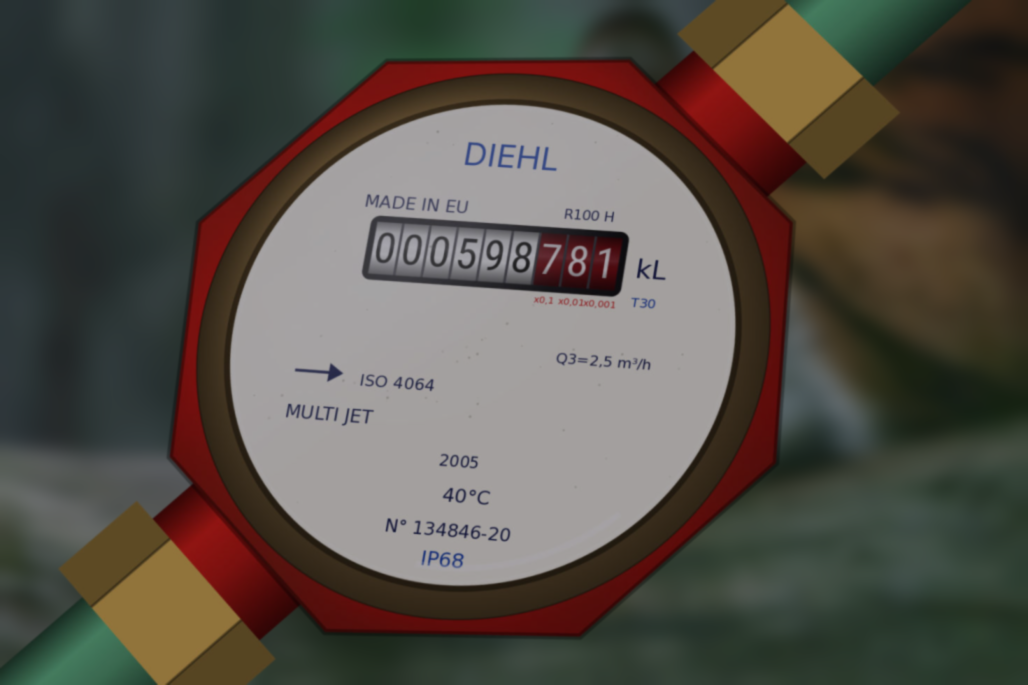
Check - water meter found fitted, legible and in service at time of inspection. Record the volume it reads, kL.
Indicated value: 598.781 kL
